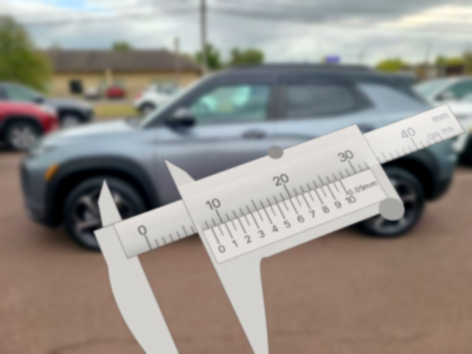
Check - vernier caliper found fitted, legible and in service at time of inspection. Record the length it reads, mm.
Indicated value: 8.4 mm
